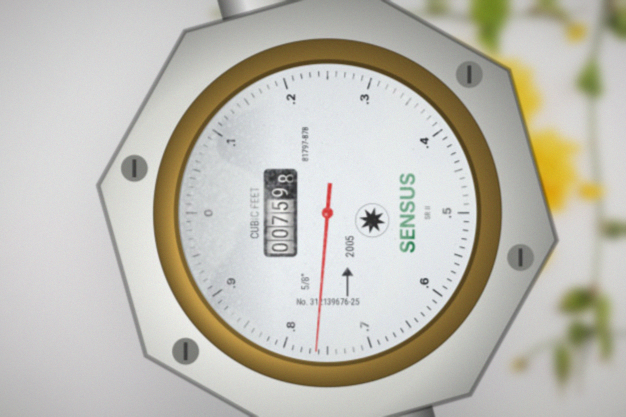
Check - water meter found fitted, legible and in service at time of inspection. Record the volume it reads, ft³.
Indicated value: 7597.76 ft³
